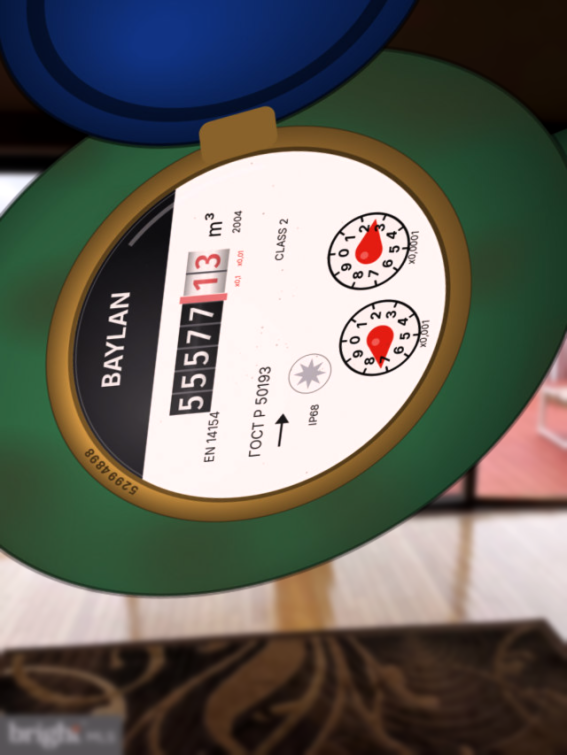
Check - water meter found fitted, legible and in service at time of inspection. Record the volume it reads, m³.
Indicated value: 55577.1372 m³
